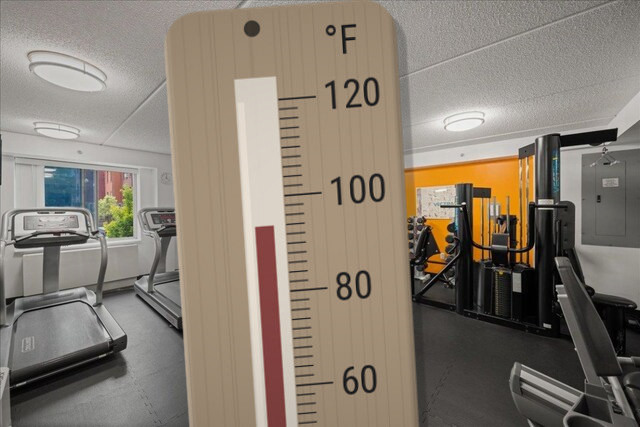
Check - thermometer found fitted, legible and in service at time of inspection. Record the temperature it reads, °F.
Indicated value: 94 °F
